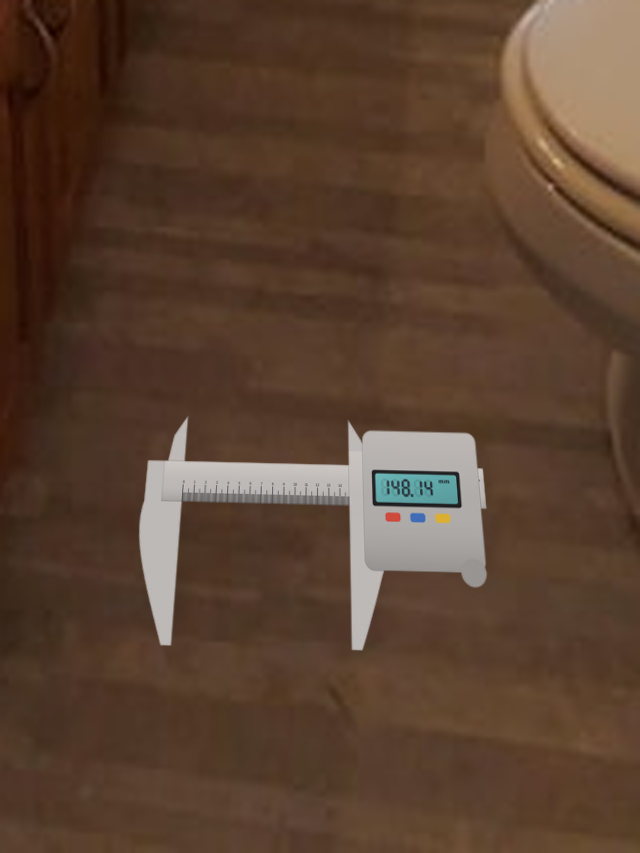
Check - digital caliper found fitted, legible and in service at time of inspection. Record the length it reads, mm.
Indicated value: 148.14 mm
